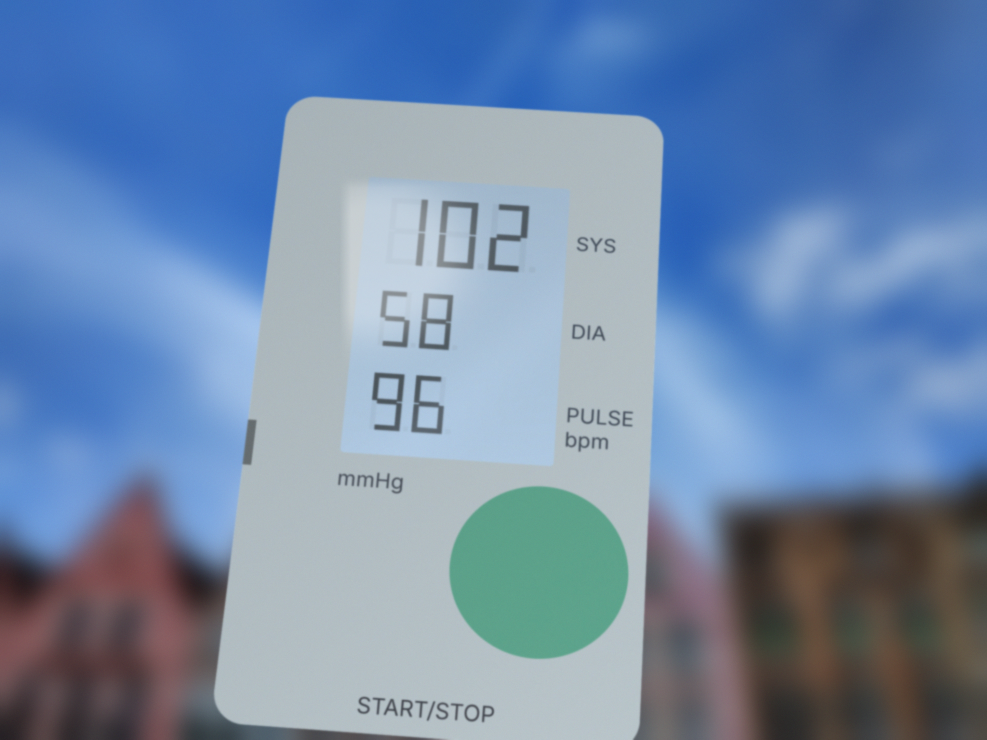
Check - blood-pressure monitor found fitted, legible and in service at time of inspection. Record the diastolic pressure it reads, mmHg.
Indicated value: 58 mmHg
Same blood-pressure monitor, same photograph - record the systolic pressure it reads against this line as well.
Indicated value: 102 mmHg
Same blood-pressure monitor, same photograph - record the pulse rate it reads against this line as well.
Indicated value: 96 bpm
